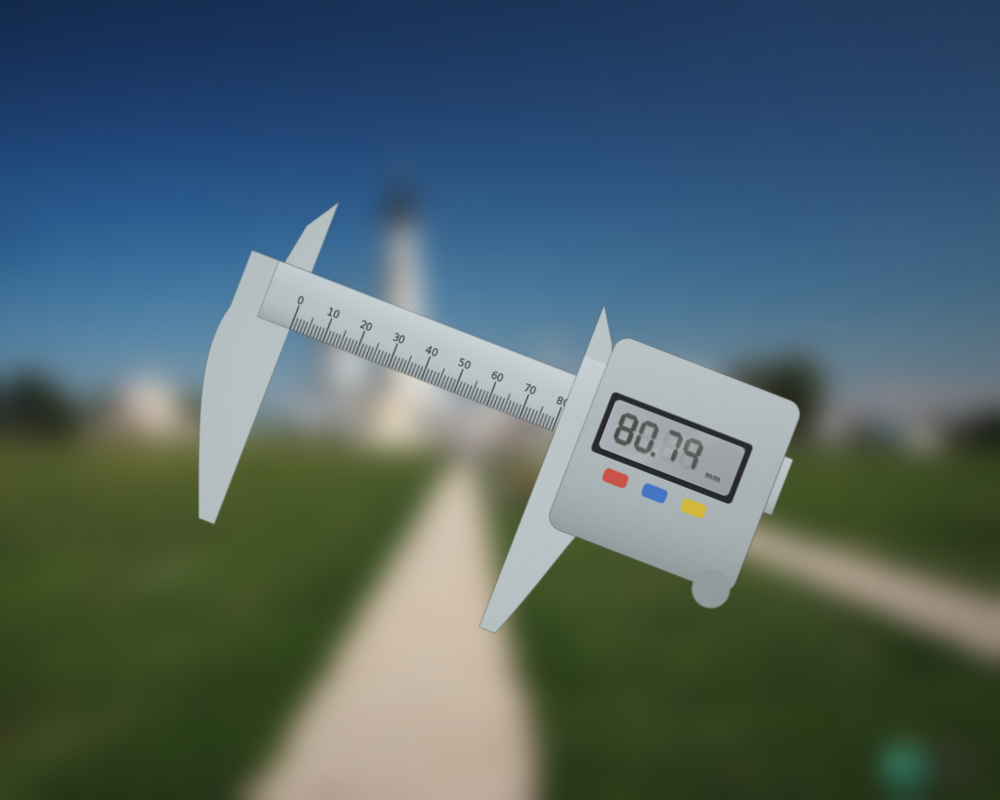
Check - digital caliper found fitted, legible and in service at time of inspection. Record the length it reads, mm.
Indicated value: 80.79 mm
